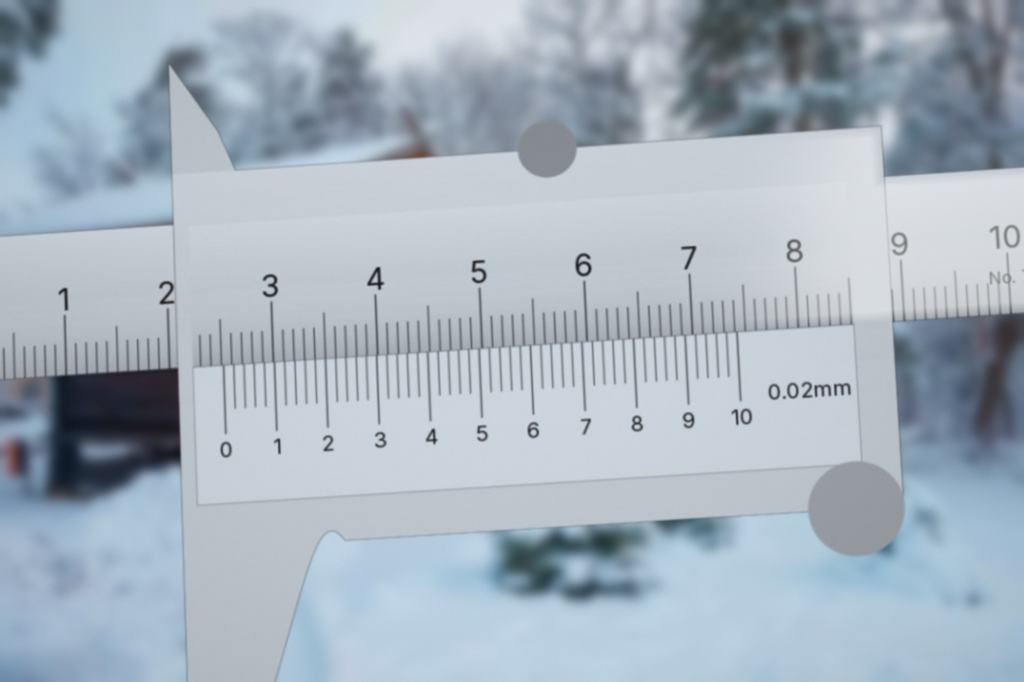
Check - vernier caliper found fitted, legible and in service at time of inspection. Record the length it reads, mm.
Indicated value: 25.2 mm
